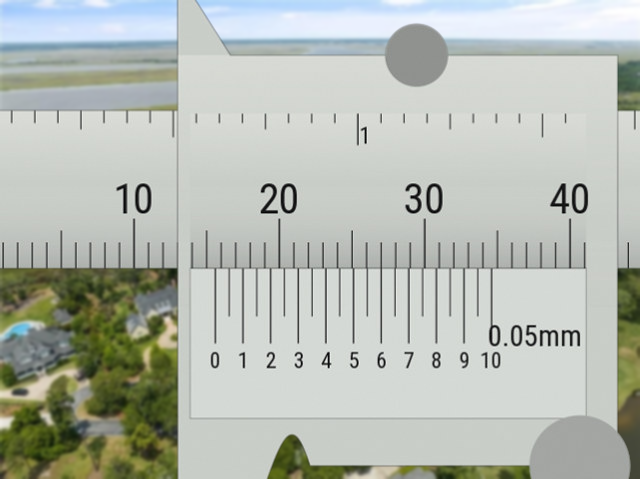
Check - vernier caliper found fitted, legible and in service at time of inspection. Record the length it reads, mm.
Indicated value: 15.6 mm
